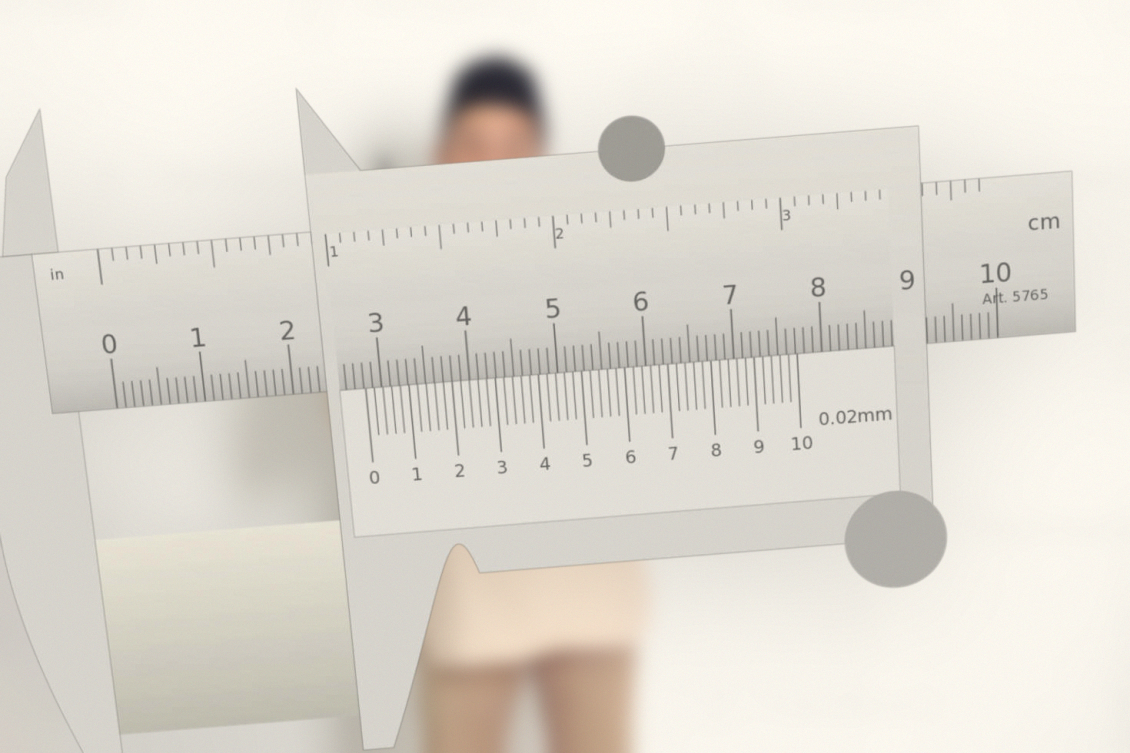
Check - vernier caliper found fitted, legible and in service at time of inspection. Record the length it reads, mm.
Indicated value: 28.2 mm
